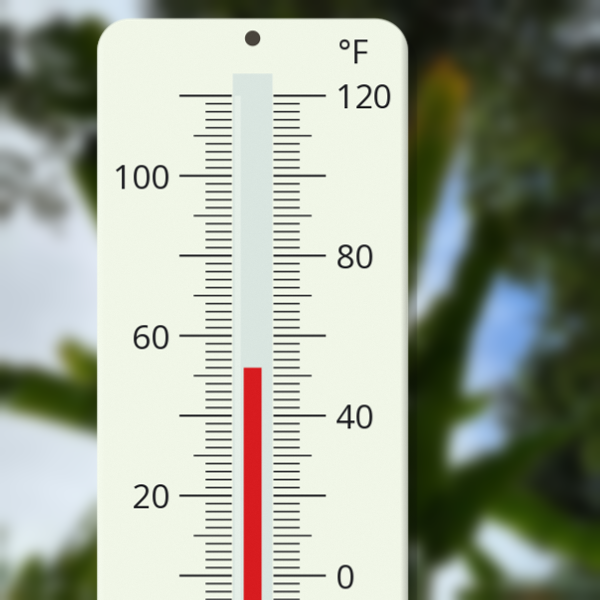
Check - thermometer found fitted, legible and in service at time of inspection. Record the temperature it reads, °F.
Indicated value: 52 °F
